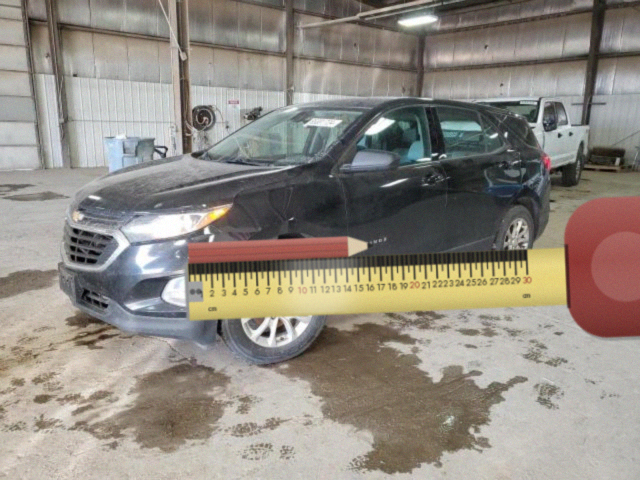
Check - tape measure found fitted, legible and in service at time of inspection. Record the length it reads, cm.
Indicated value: 16.5 cm
